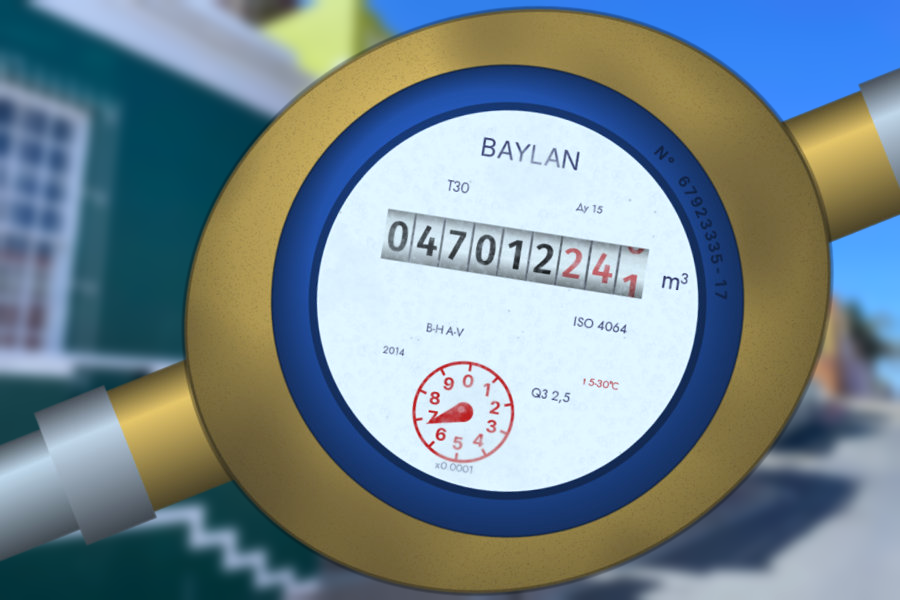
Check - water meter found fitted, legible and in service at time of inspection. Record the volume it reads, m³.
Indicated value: 47012.2406 m³
